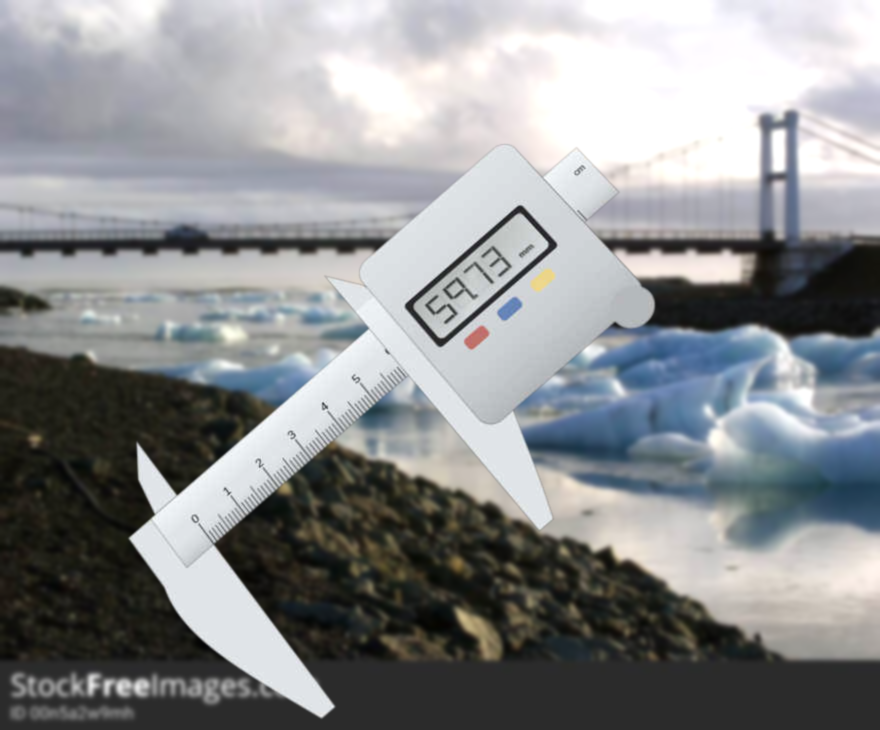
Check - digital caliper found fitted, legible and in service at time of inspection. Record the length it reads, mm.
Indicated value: 59.73 mm
